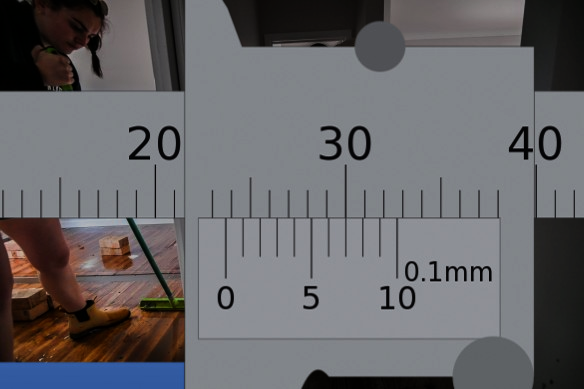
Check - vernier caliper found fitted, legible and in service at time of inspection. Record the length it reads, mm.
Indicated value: 23.7 mm
